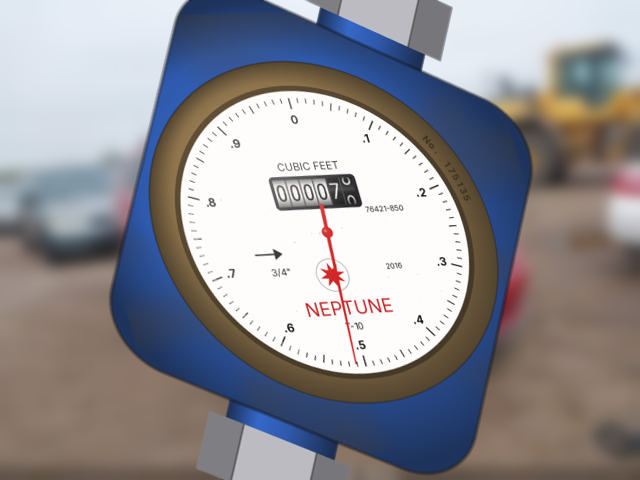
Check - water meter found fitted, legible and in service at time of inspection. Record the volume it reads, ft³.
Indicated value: 78.51 ft³
